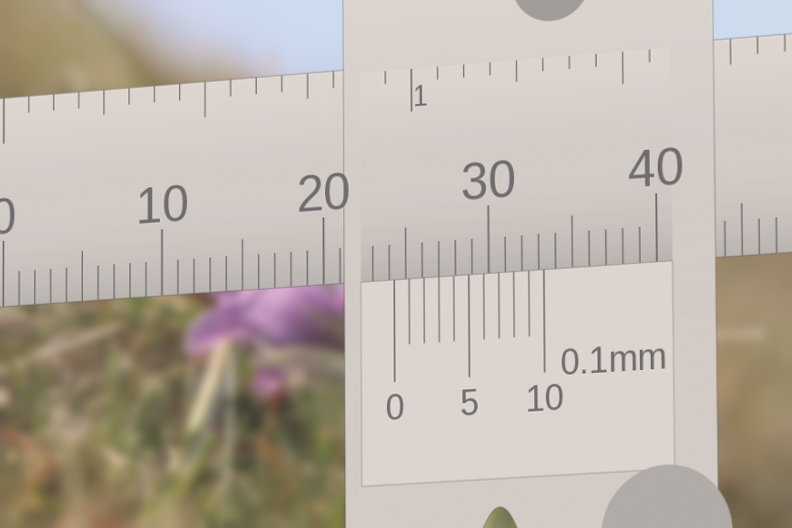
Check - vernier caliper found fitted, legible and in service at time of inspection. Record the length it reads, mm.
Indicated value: 24.3 mm
